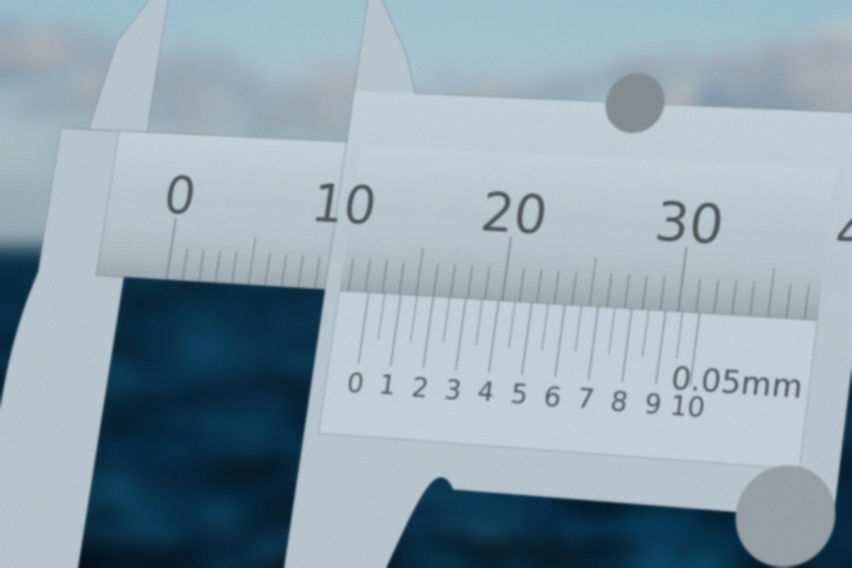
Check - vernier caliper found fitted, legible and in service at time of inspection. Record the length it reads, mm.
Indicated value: 12.2 mm
